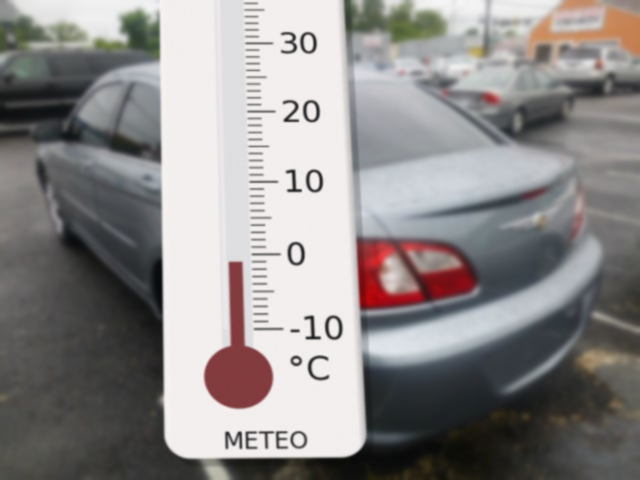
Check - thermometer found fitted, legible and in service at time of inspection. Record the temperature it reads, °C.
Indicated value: -1 °C
